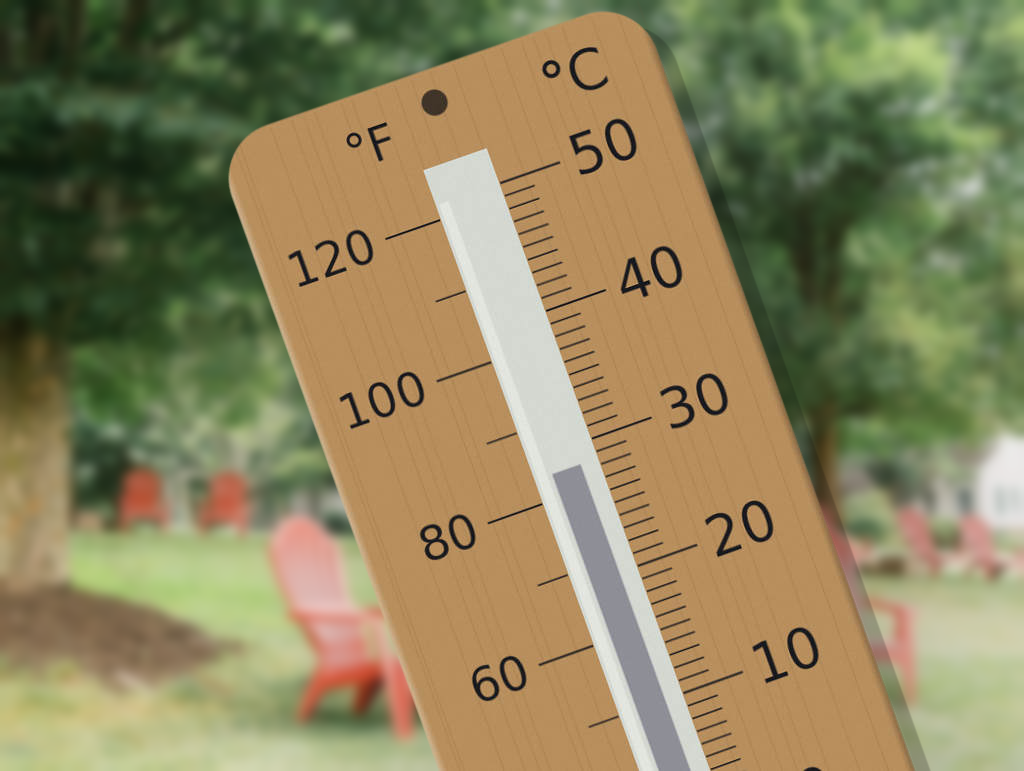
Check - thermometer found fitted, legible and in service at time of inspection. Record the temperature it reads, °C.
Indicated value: 28.5 °C
